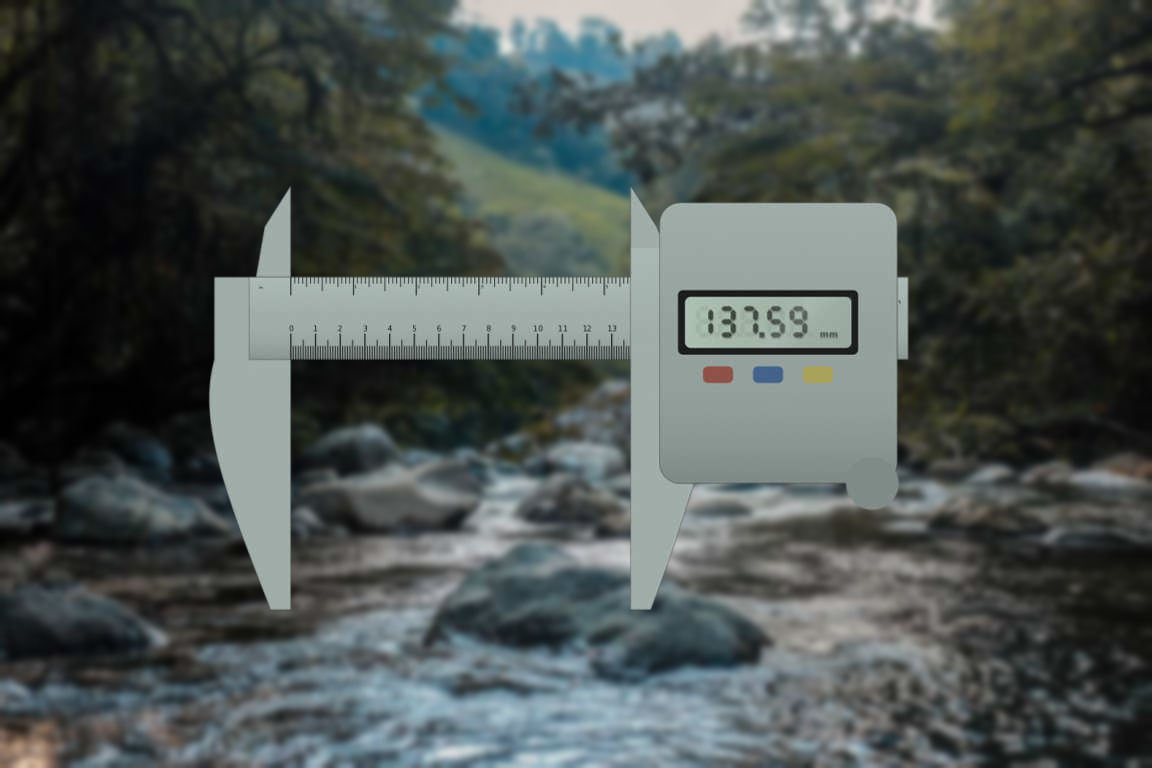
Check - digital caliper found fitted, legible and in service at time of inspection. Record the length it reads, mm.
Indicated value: 137.59 mm
